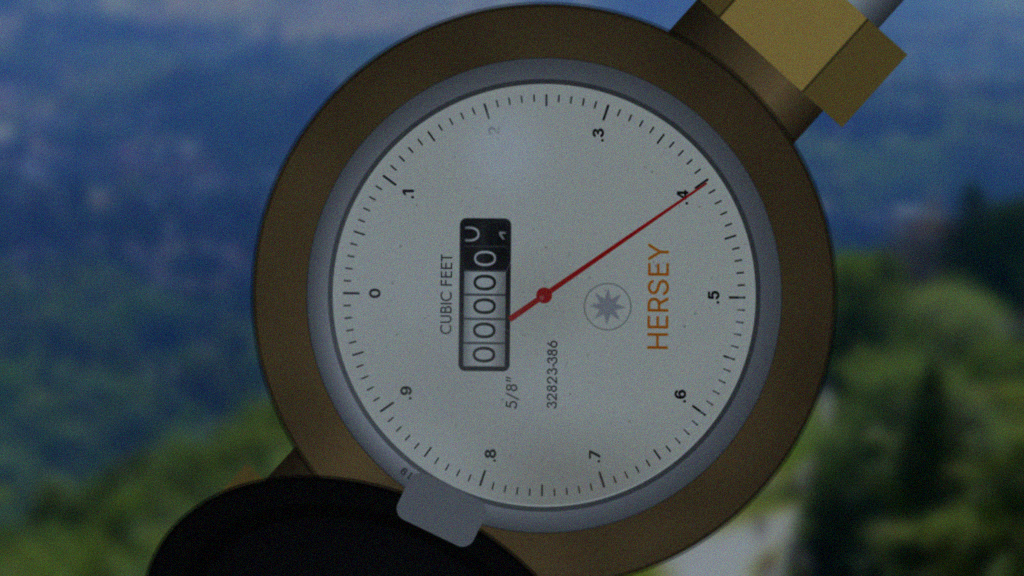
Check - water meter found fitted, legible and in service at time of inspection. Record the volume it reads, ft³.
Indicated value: 0.40 ft³
